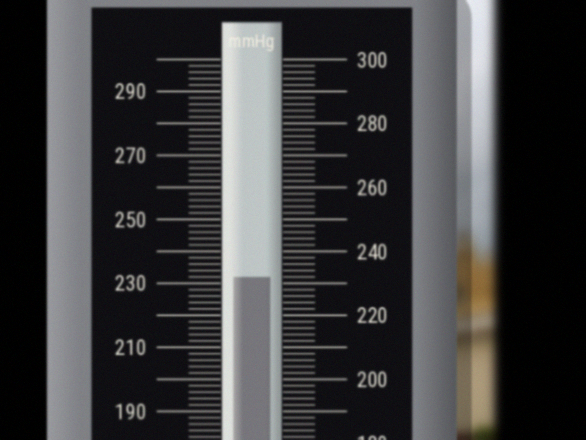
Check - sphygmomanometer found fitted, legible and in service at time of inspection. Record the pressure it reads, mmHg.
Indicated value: 232 mmHg
